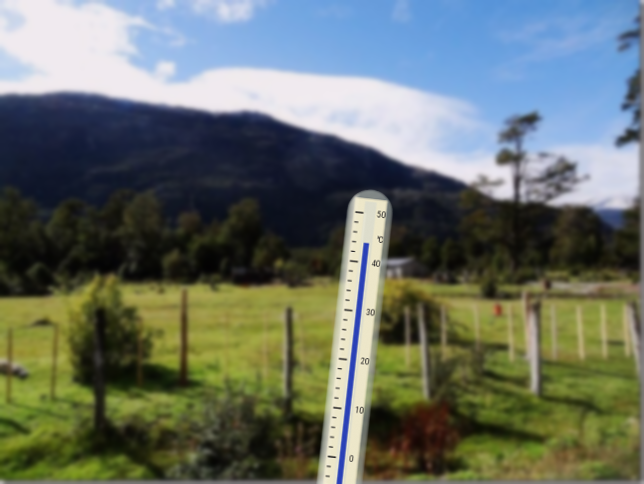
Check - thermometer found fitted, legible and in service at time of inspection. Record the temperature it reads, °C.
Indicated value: 44 °C
